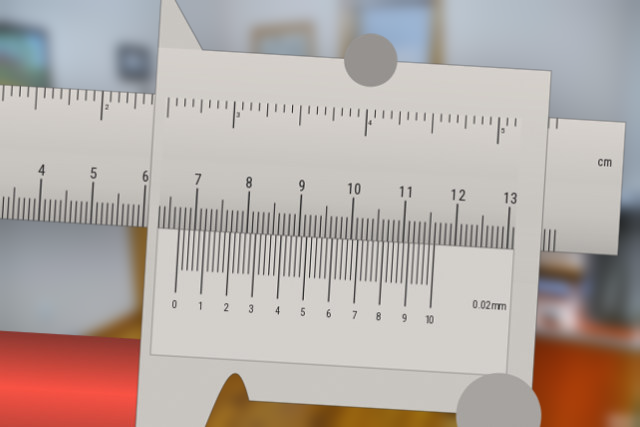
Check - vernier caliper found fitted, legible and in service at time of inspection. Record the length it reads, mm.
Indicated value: 67.0 mm
